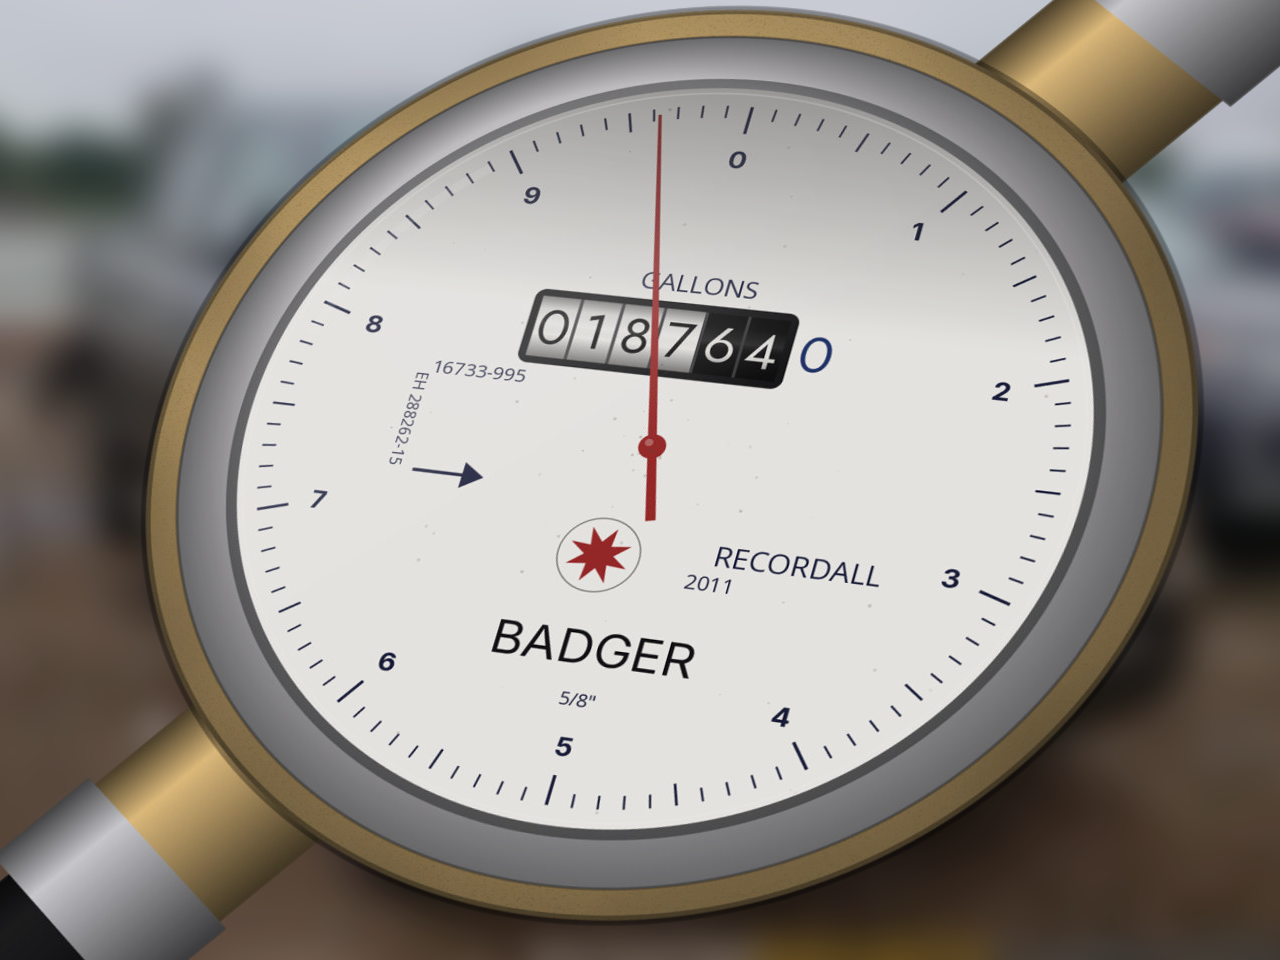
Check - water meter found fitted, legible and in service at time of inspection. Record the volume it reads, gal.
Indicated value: 187639.6 gal
